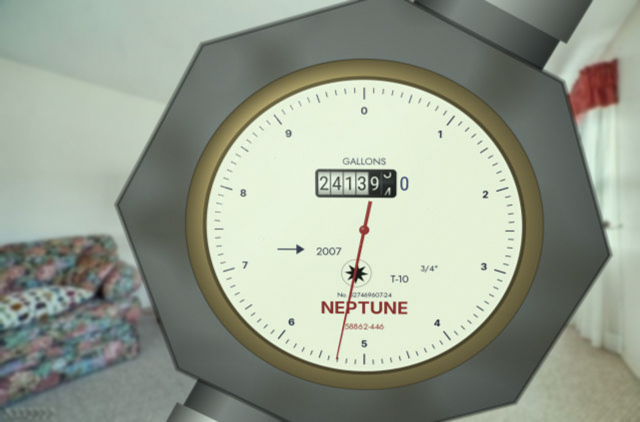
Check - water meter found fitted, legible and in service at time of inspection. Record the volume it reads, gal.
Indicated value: 2413935.3 gal
